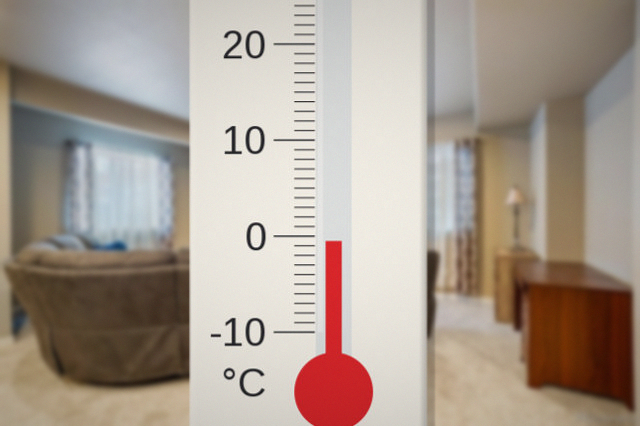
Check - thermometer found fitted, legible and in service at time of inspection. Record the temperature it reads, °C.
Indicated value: -0.5 °C
